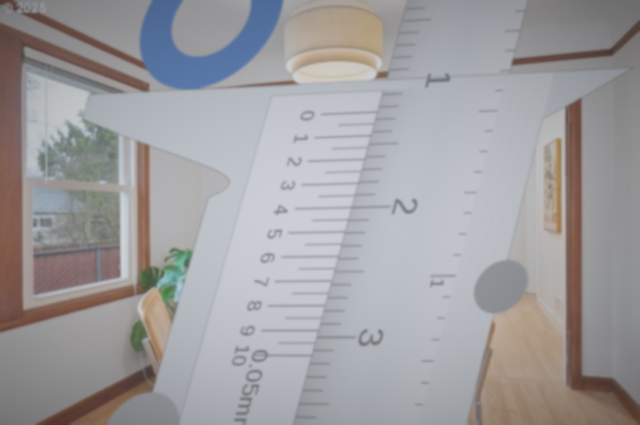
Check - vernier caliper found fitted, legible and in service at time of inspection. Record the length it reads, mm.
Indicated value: 12.4 mm
